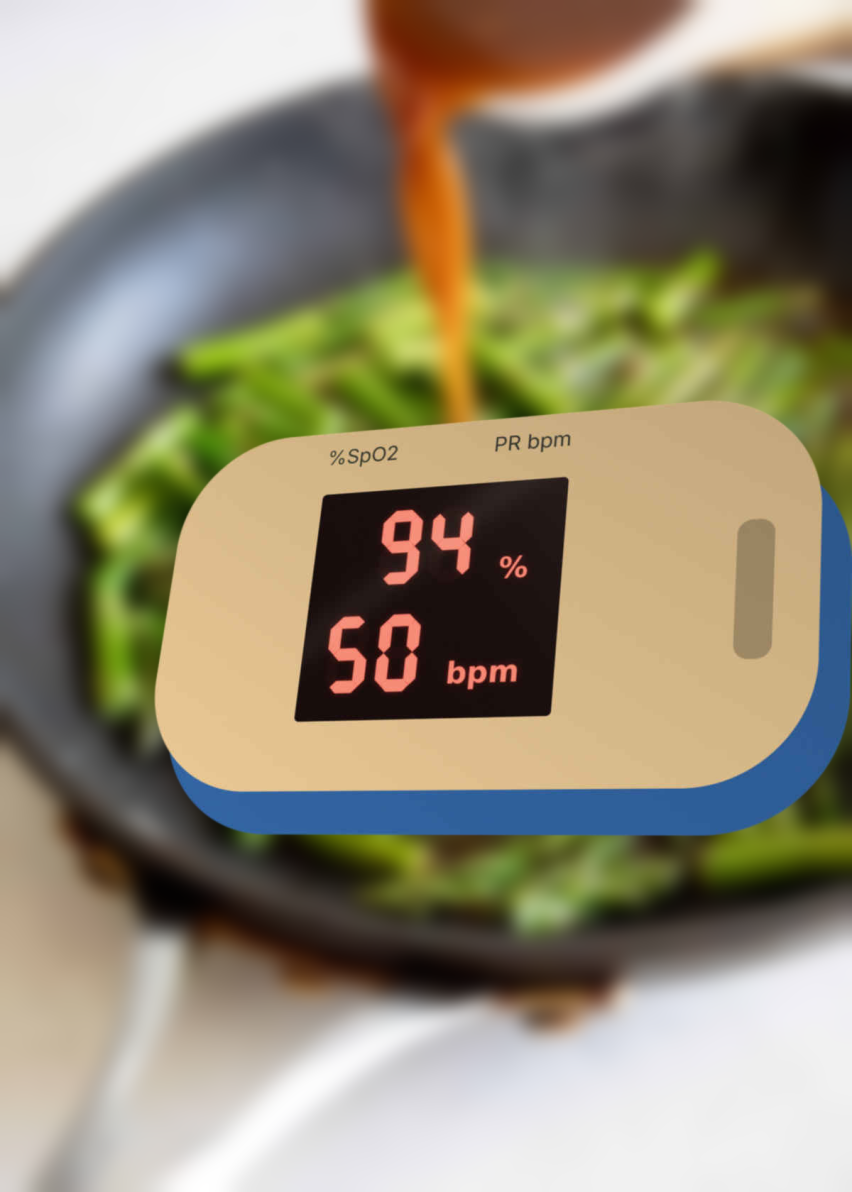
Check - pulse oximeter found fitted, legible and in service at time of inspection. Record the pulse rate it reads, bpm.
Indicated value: 50 bpm
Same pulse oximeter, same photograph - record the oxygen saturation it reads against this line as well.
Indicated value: 94 %
